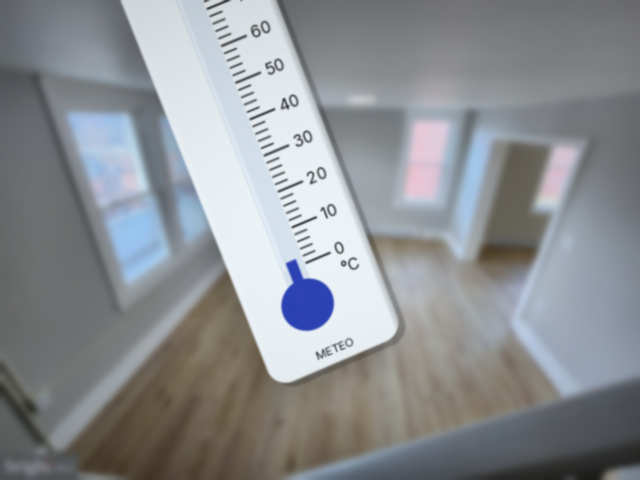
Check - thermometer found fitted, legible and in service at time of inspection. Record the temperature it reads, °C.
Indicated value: 2 °C
